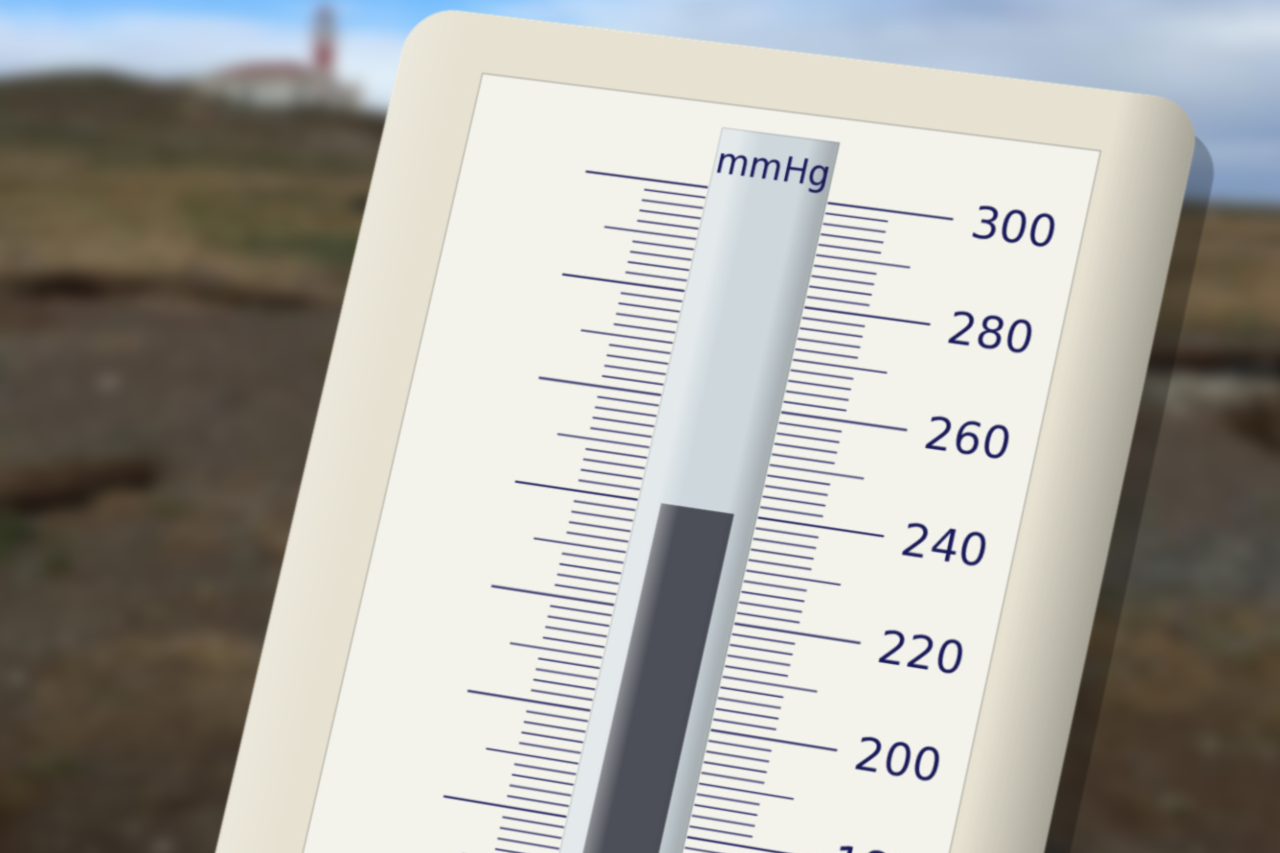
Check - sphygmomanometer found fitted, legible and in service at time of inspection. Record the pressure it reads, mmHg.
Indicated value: 240 mmHg
